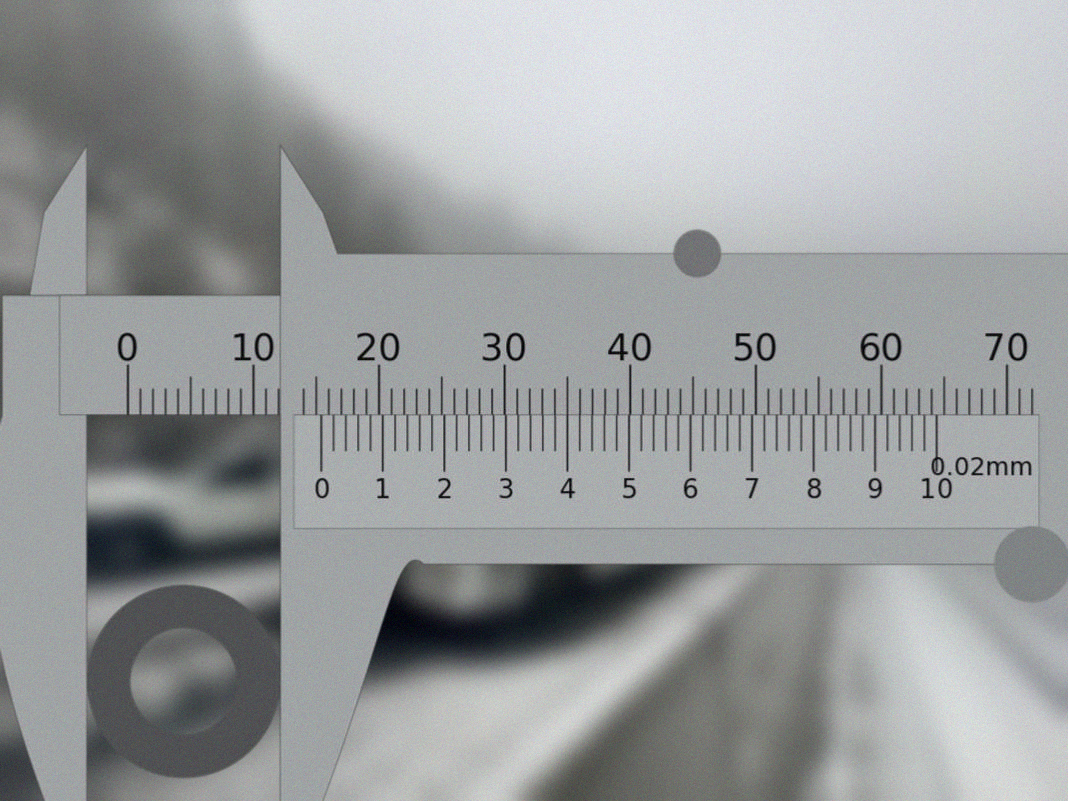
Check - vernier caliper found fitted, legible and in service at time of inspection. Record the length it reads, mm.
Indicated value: 15.4 mm
